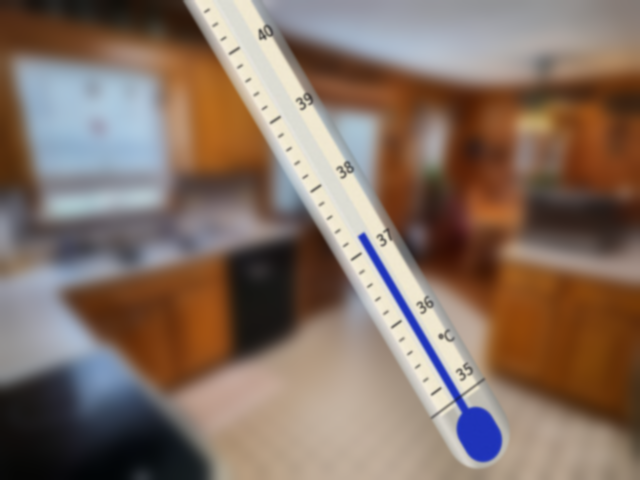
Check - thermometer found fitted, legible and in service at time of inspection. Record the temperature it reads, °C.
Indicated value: 37.2 °C
